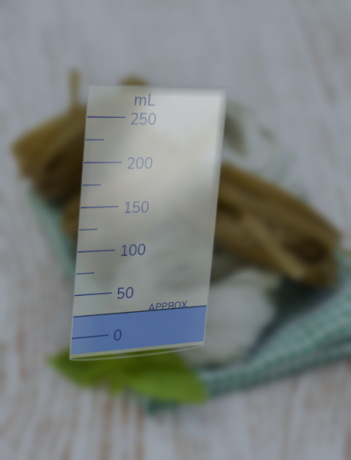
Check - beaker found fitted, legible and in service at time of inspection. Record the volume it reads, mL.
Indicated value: 25 mL
